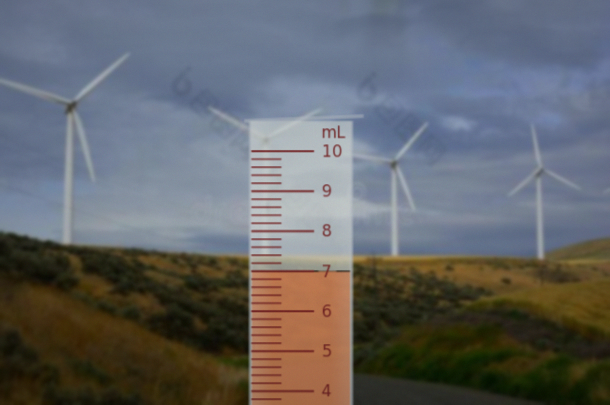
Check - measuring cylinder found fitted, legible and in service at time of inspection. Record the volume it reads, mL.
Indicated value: 7 mL
